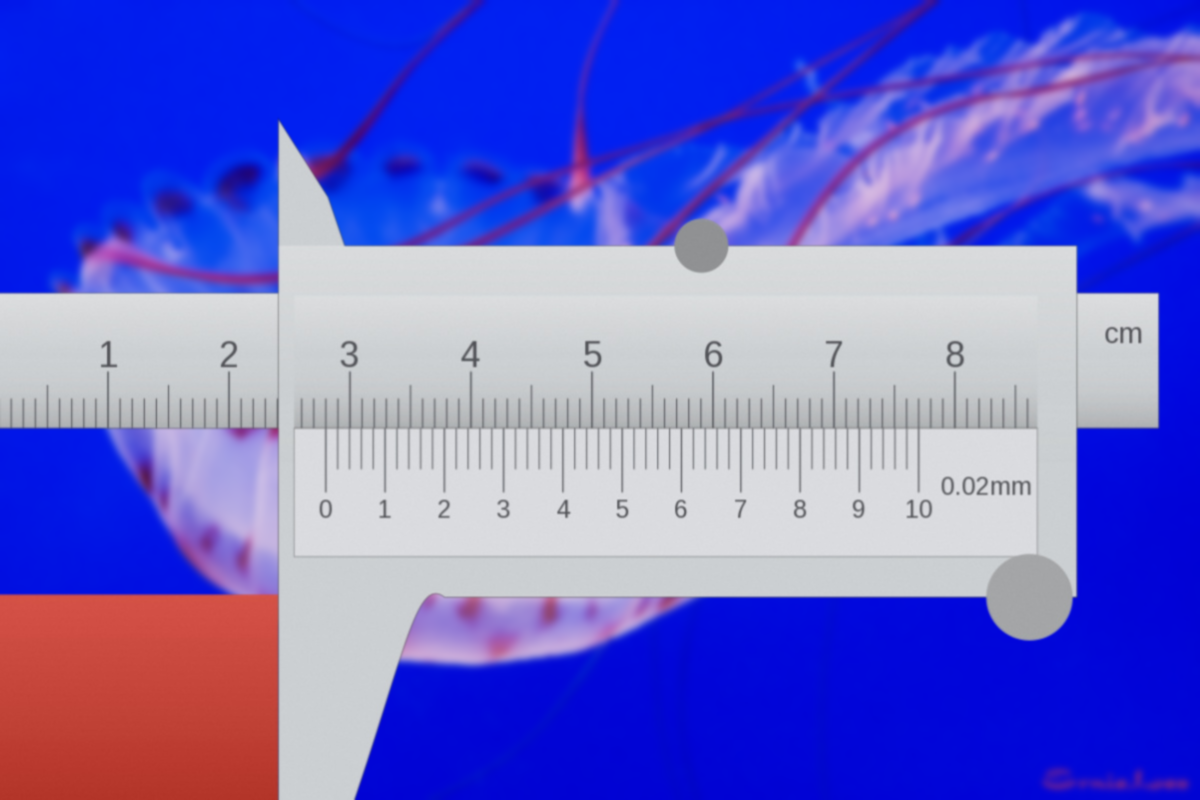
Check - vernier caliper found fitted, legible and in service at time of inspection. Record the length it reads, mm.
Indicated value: 28.0 mm
